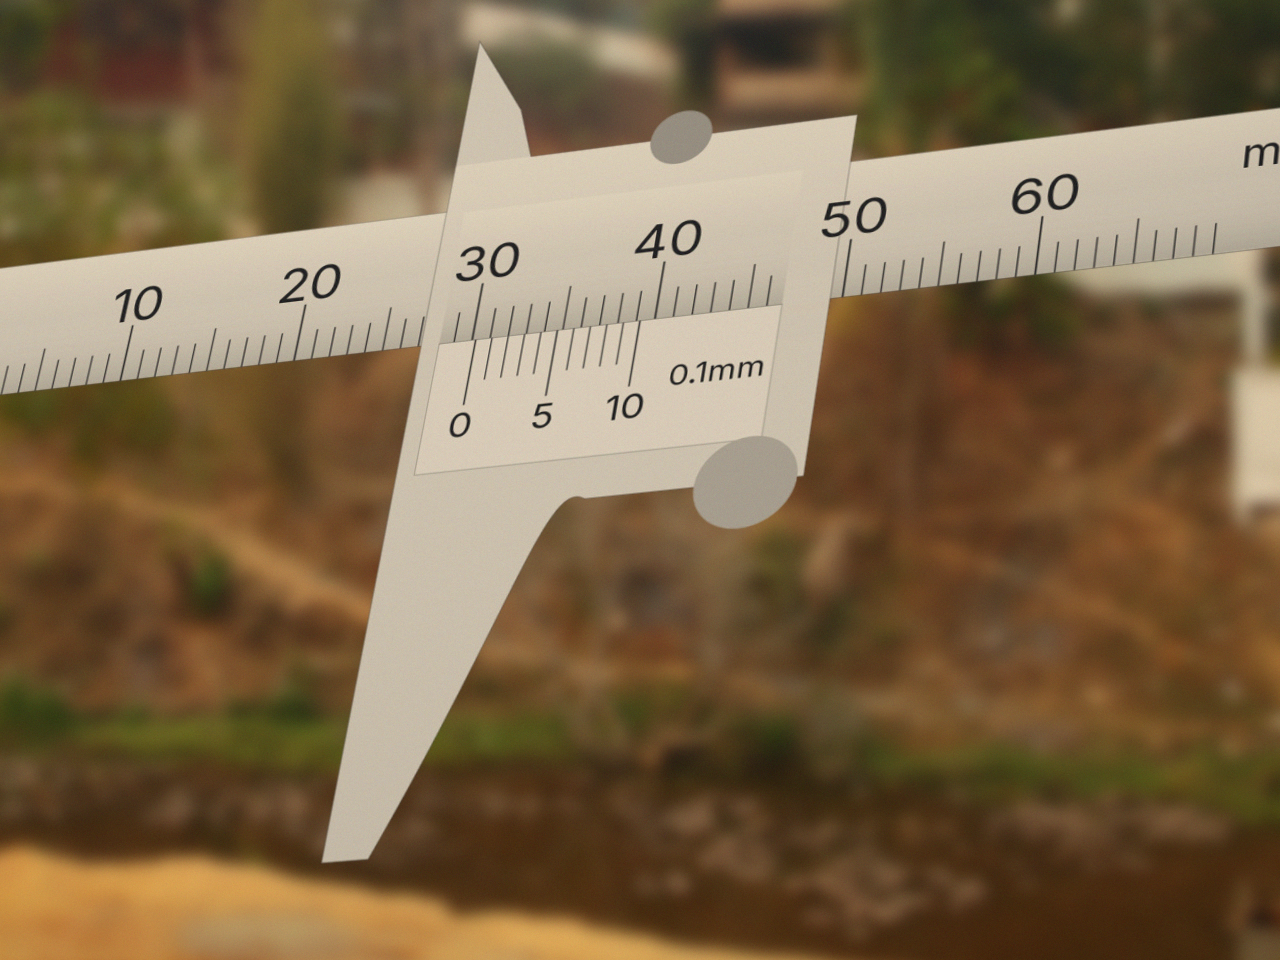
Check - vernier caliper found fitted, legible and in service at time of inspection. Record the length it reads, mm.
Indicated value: 30.2 mm
